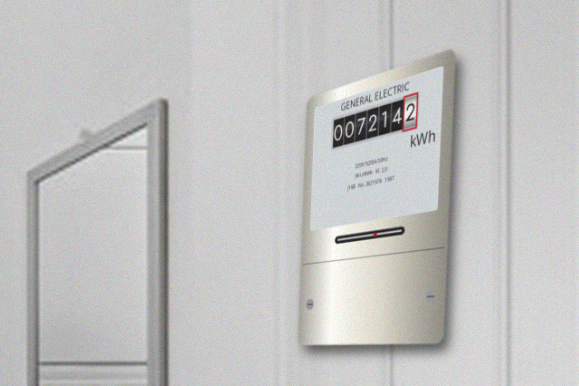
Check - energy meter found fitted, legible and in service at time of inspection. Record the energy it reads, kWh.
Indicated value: 7214.2 kWh
